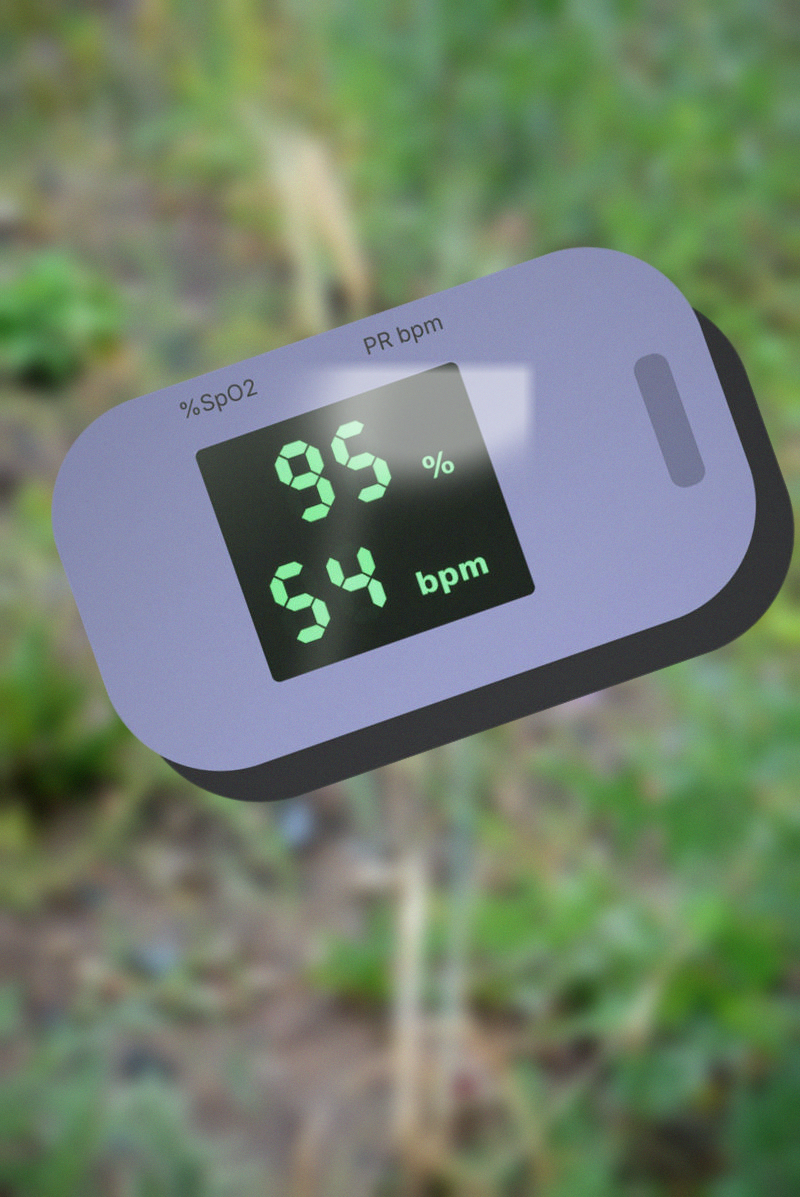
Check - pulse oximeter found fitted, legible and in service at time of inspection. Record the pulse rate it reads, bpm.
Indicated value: 54 bpm
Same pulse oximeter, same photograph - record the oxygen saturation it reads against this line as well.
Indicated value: 95 %
